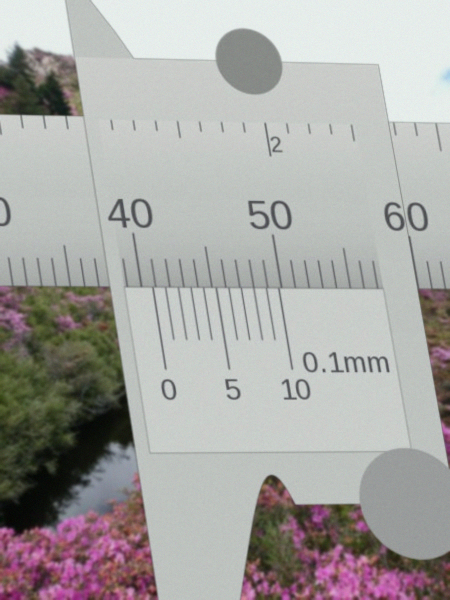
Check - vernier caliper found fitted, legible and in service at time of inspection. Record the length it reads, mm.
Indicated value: 40.8 mm
